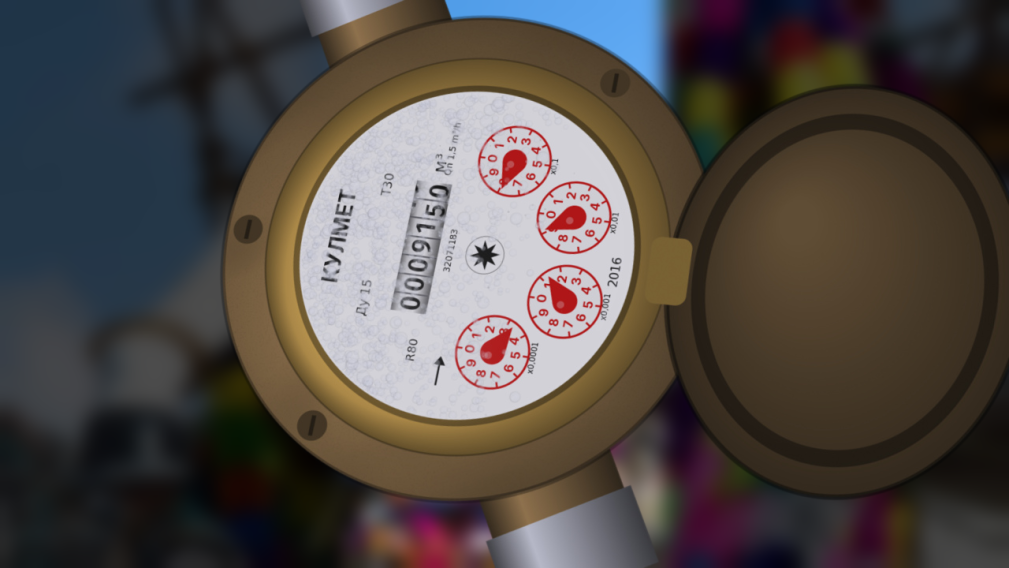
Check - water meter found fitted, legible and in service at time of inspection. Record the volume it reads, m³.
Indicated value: 9149.7913 m³
